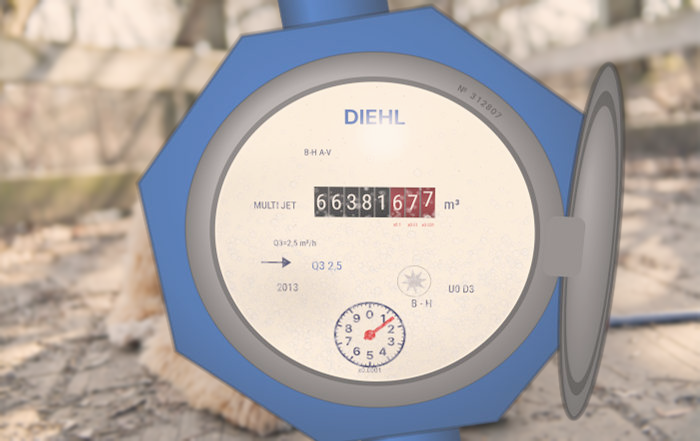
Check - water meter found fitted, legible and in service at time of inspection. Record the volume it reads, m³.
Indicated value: 66381.6771 m³
